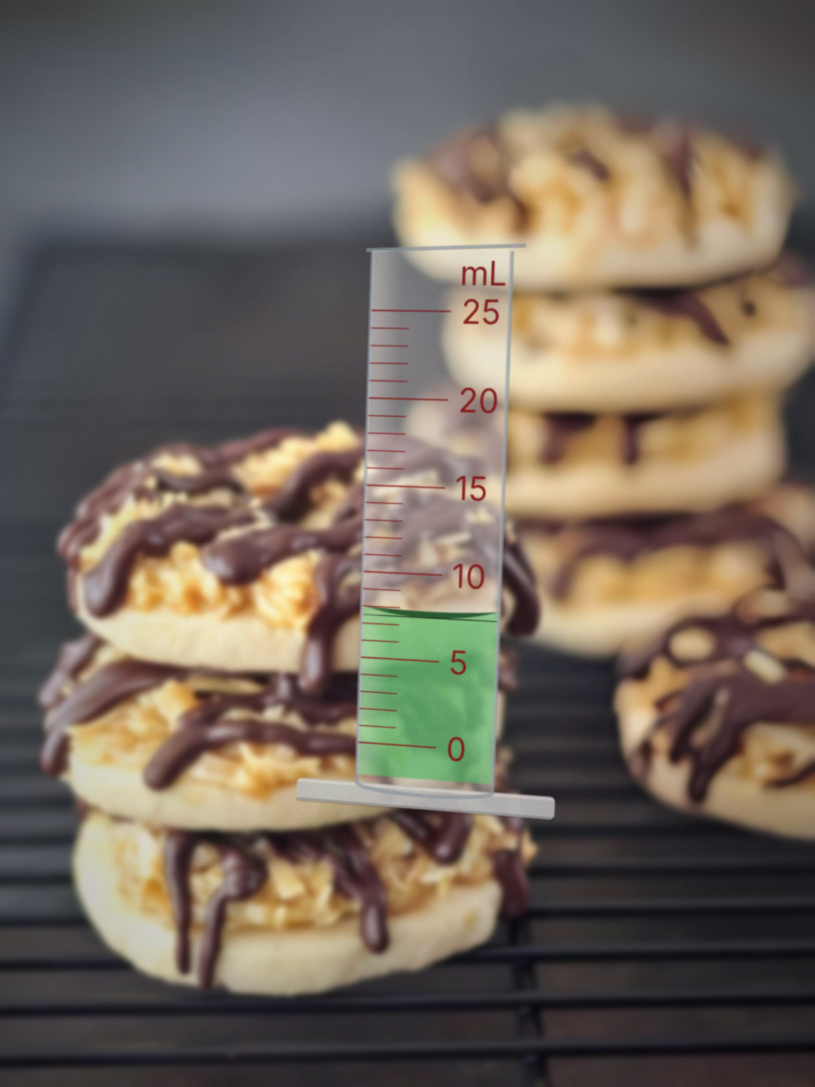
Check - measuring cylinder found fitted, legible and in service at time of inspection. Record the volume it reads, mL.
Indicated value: 7.5 mL
